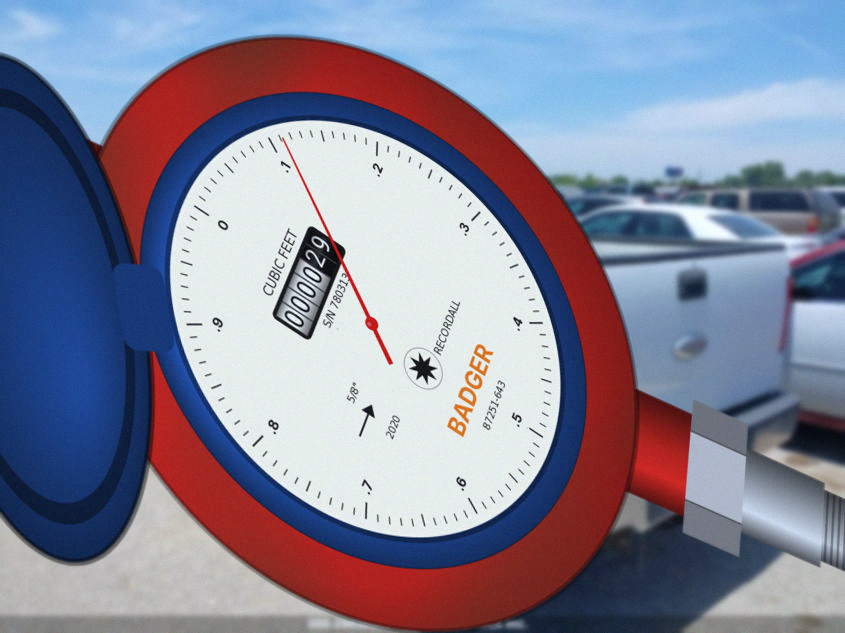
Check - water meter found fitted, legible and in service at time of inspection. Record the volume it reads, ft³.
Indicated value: 29.11 ft³
